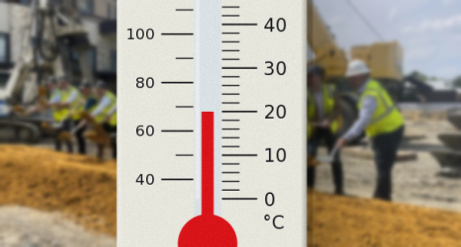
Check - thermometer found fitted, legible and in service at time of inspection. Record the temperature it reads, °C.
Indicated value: 20 °C
